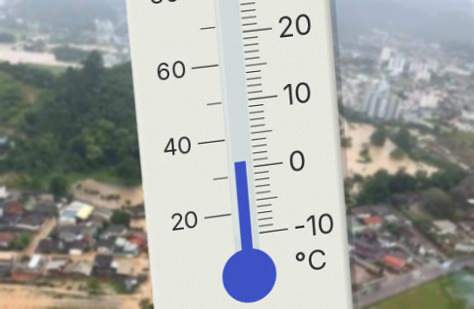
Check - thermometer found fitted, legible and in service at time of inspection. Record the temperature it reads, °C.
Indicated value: 1 °C
